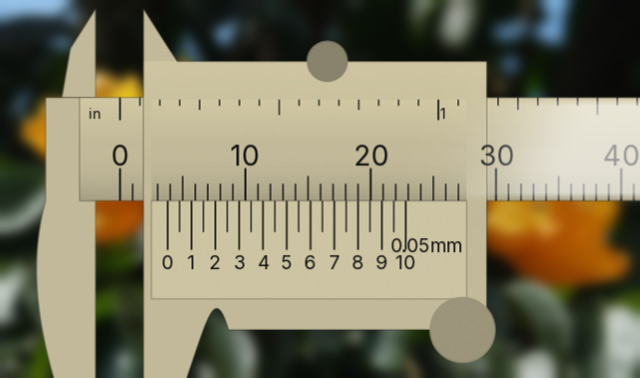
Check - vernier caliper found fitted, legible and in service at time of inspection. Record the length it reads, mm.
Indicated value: 3.8 mm
